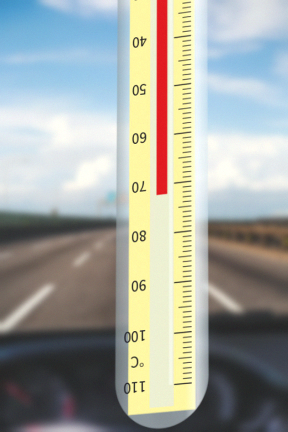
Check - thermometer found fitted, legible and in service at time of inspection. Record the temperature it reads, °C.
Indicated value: 72 °C
